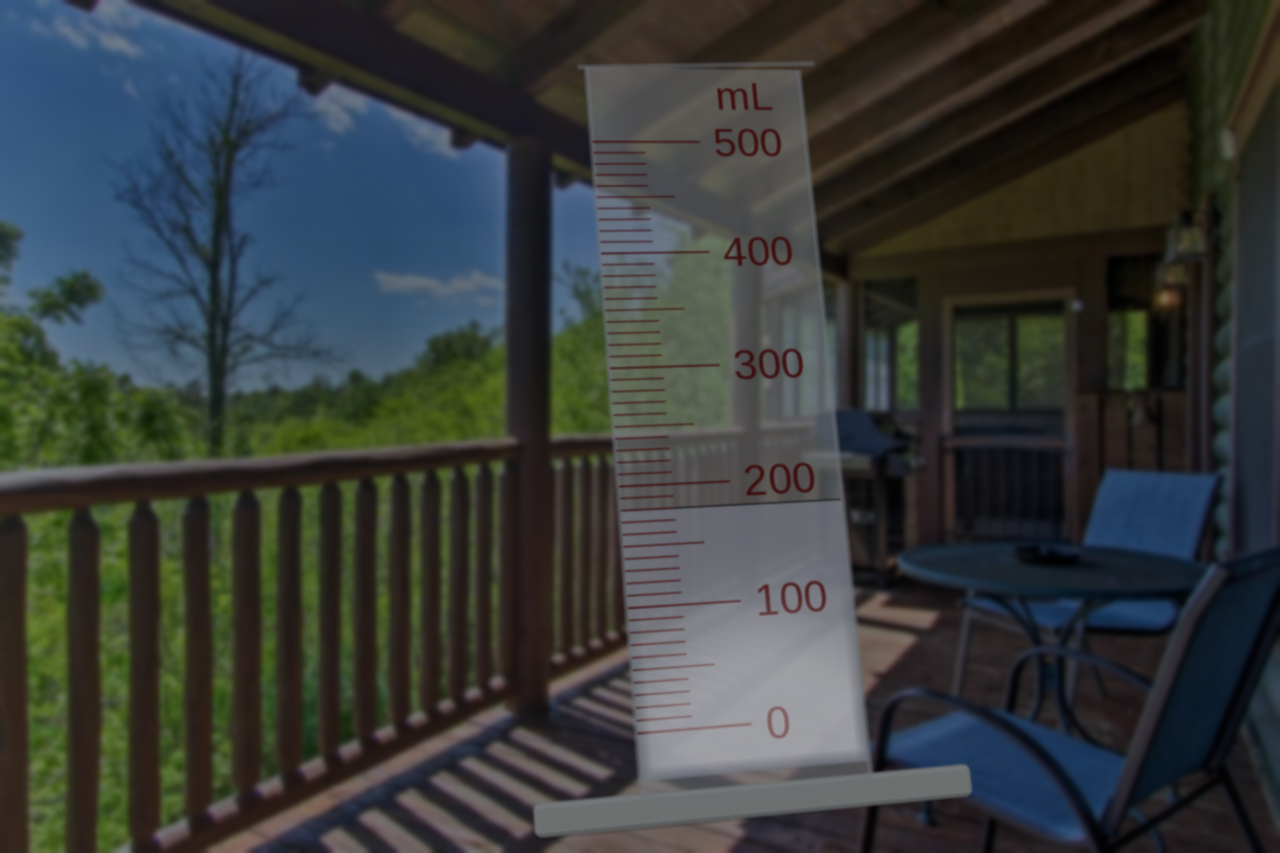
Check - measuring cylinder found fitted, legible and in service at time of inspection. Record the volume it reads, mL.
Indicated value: 180 mL
